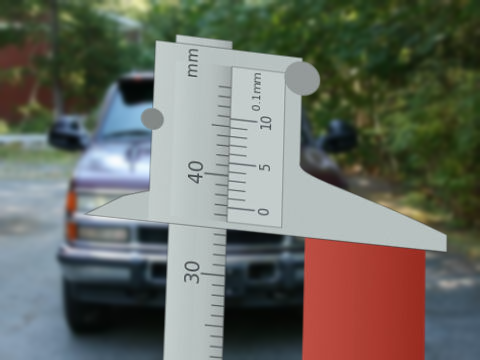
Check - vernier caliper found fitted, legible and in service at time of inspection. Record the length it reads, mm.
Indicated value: 36.8 mm
